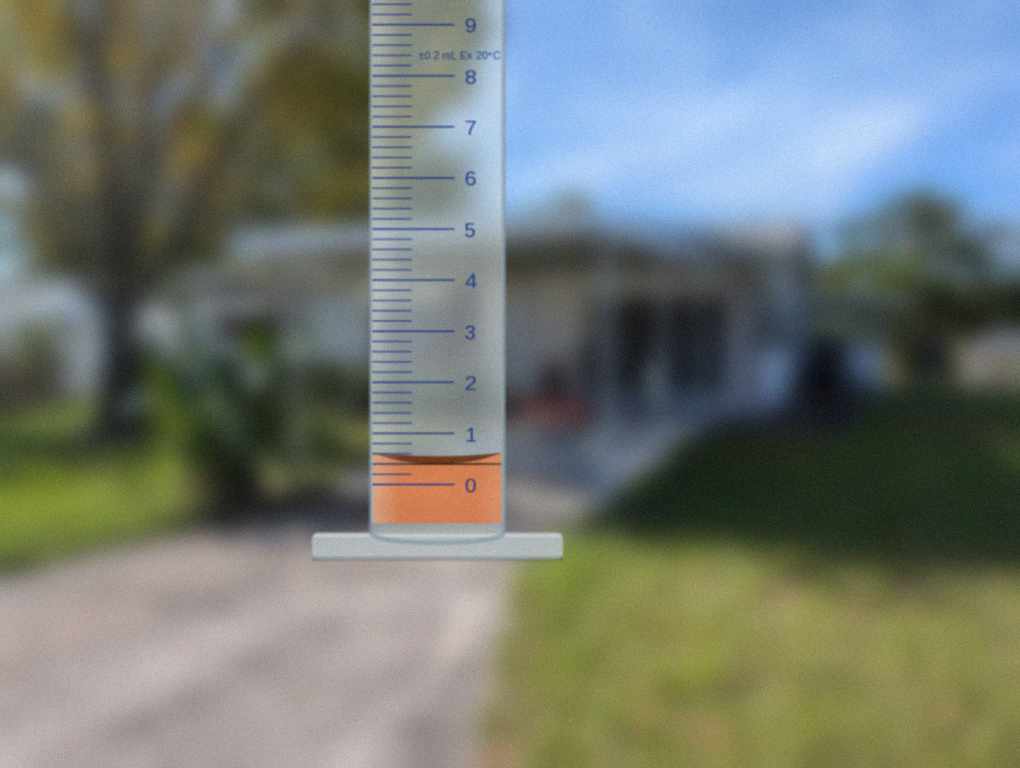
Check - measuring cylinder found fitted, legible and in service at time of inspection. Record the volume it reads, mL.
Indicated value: 0.4 mL
